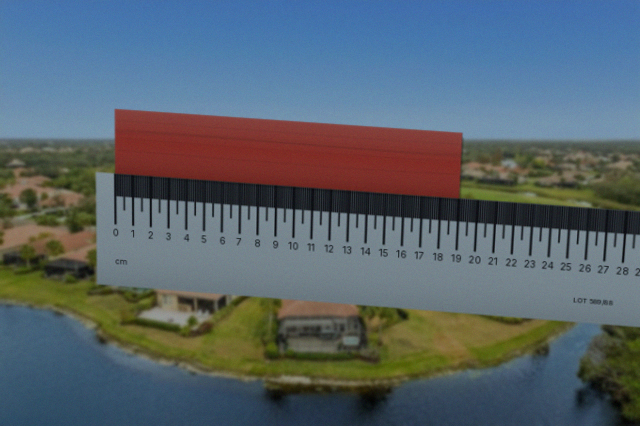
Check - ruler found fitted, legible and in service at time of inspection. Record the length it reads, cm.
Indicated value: 19 cm
